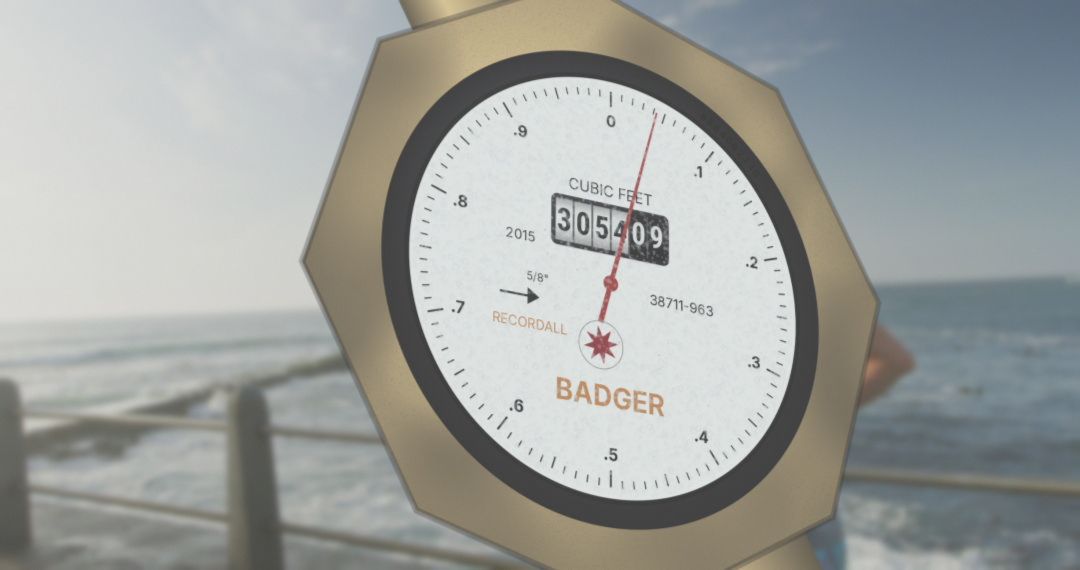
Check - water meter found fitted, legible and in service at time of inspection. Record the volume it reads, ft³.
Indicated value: 305409.04 ft³
